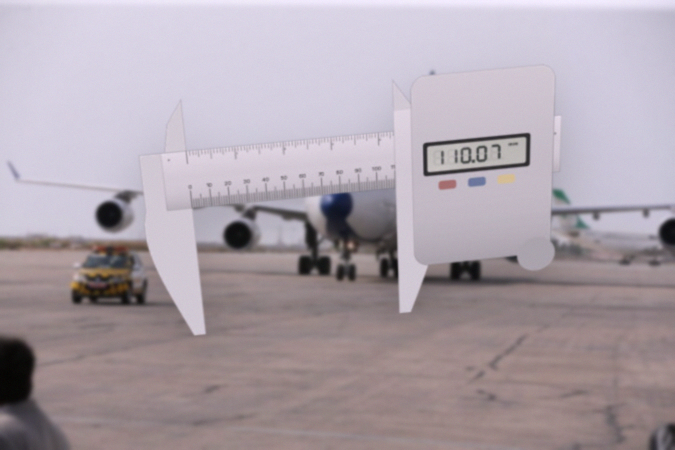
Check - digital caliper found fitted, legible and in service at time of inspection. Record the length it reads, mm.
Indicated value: 110.07 mm
